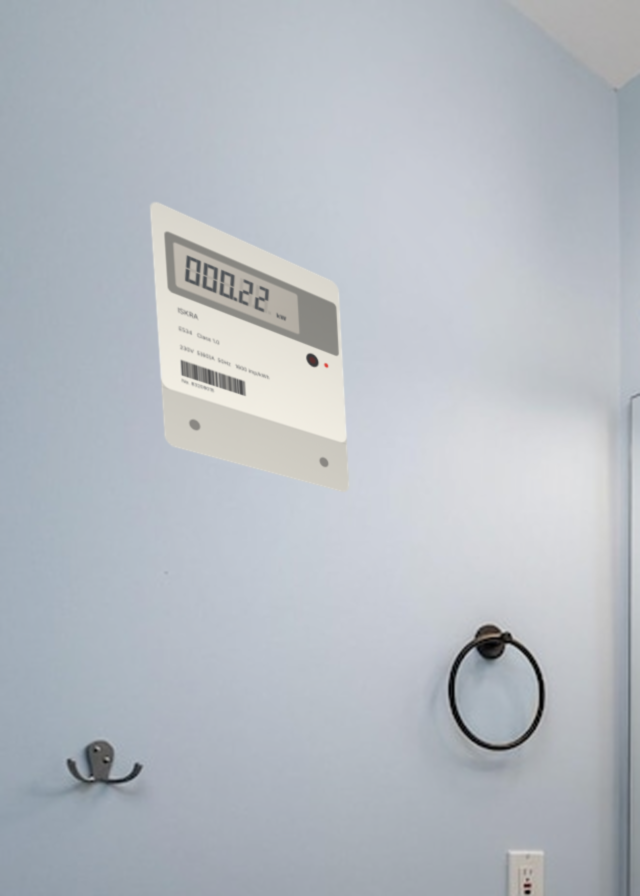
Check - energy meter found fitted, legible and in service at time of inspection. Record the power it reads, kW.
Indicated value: 0.22 kW
